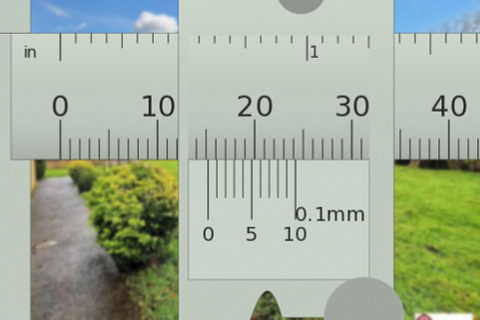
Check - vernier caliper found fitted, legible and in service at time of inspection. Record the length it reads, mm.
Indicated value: 15.2 mm
